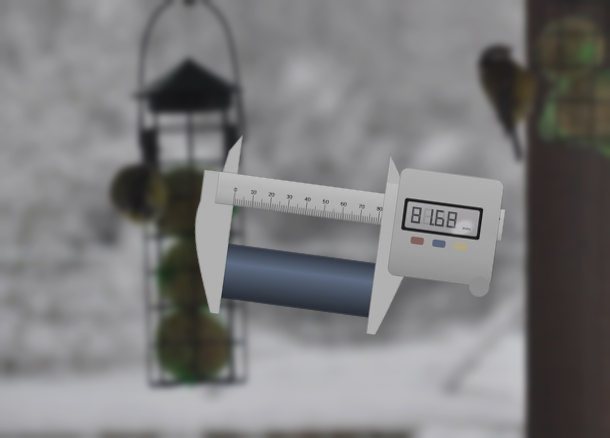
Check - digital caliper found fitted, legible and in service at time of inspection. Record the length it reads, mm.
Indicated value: 81.68 mm
